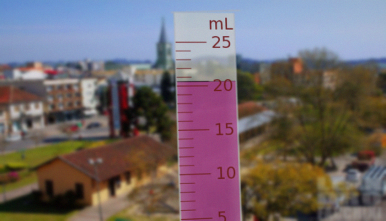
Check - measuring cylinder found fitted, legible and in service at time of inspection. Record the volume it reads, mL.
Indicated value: 20.5 mL
